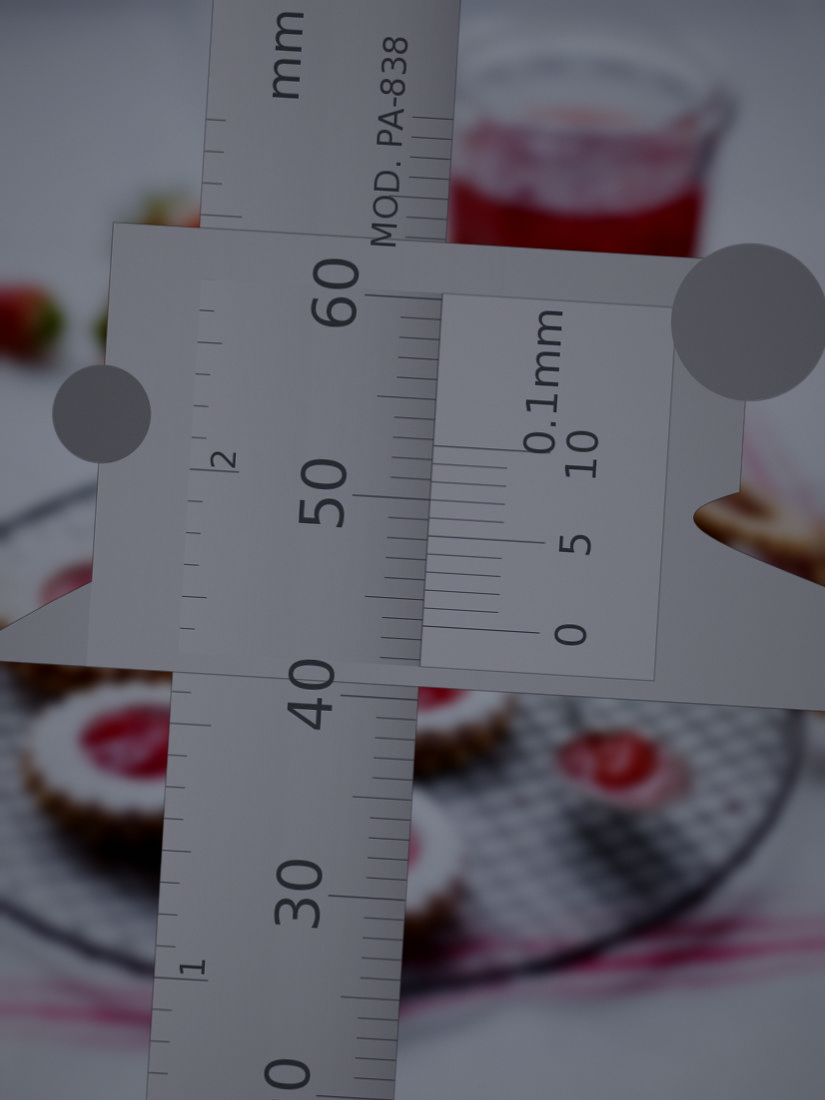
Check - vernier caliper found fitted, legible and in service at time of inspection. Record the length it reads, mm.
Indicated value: 43.7 mm
